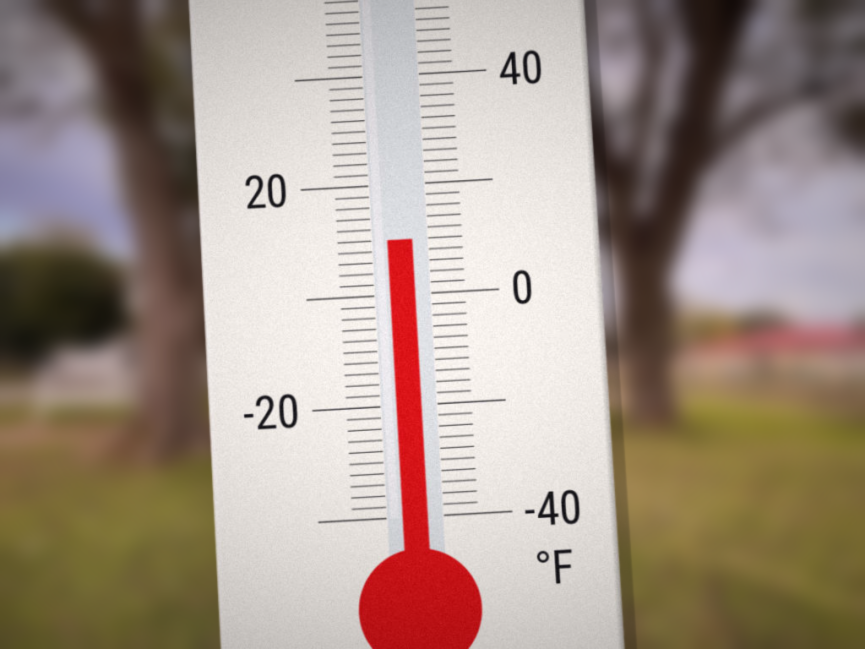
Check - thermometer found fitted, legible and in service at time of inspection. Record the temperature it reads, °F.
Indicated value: 10 °F
